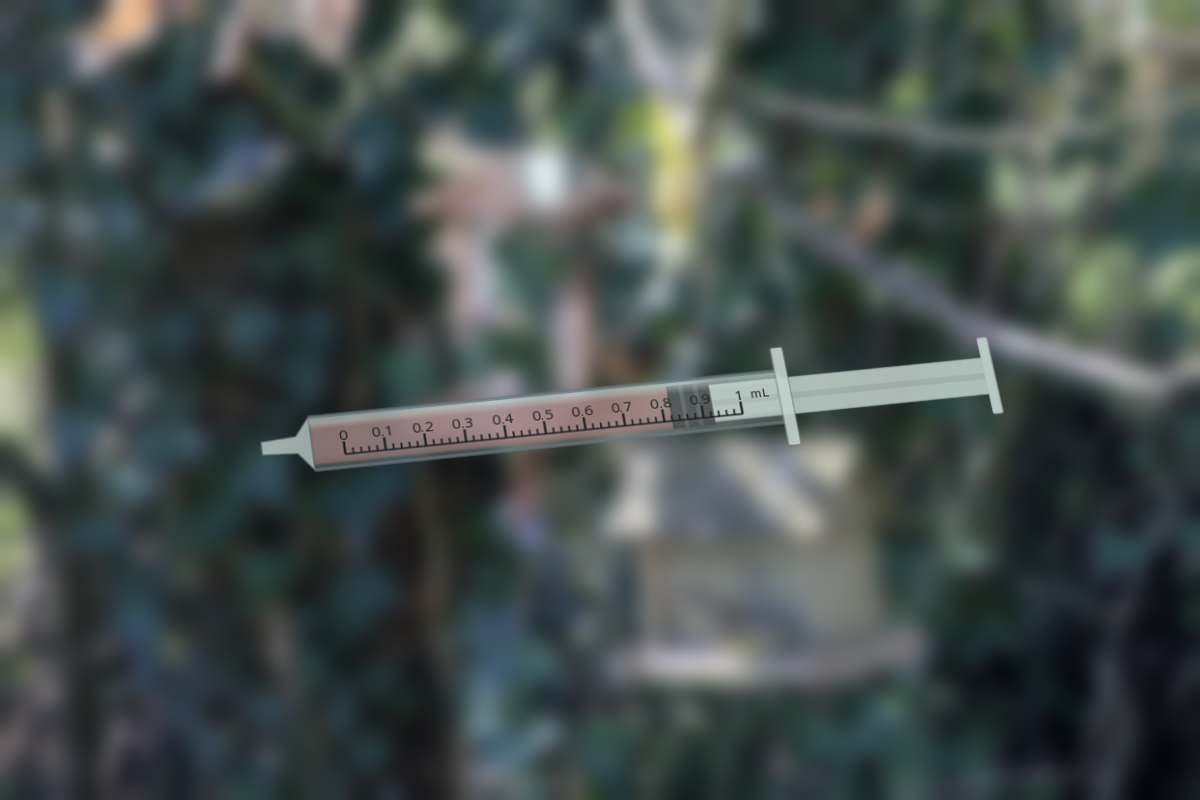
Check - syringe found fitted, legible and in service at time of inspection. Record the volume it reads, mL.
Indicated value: 0.82 mL
